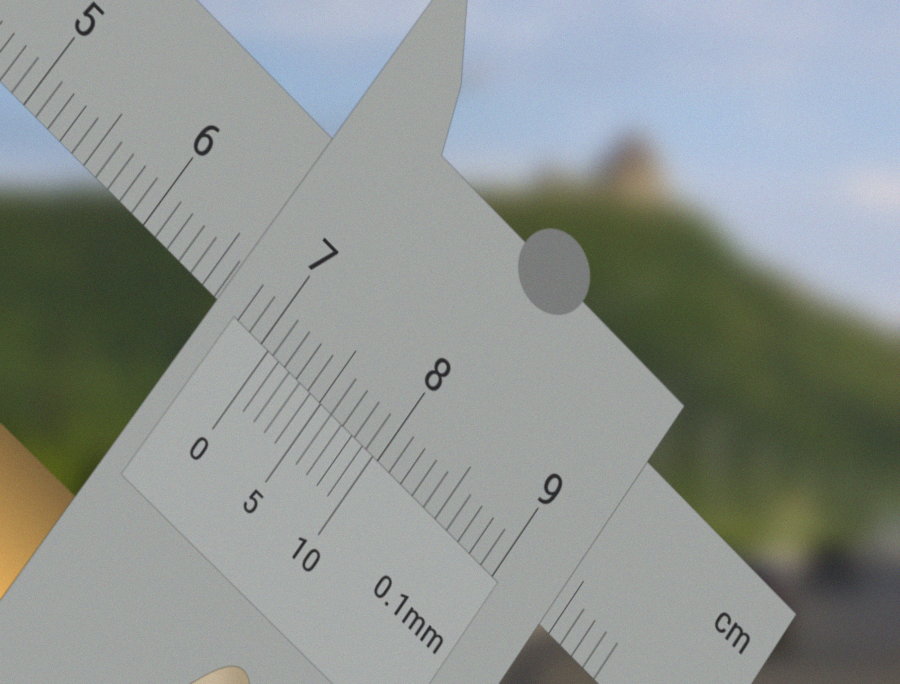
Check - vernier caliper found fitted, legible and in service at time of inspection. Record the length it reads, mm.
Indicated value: 70.6 mm
